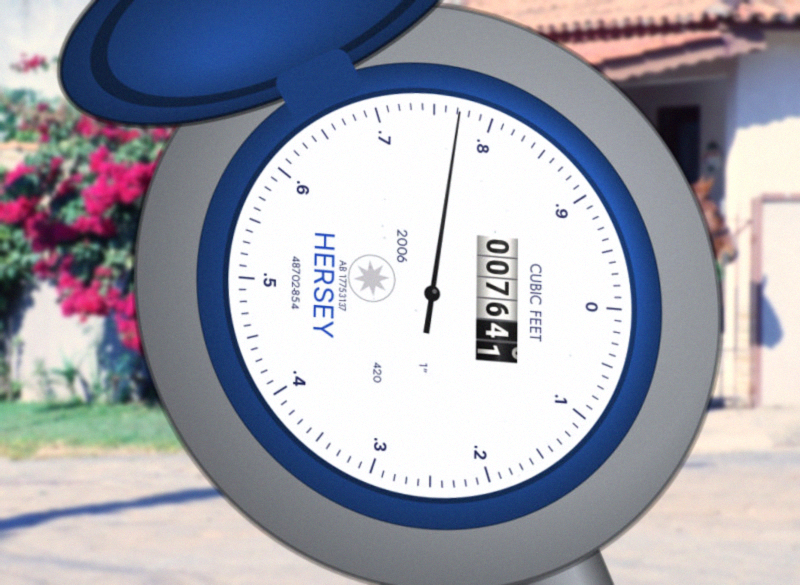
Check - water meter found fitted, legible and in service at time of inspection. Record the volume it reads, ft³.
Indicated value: 7640.77 ft³
